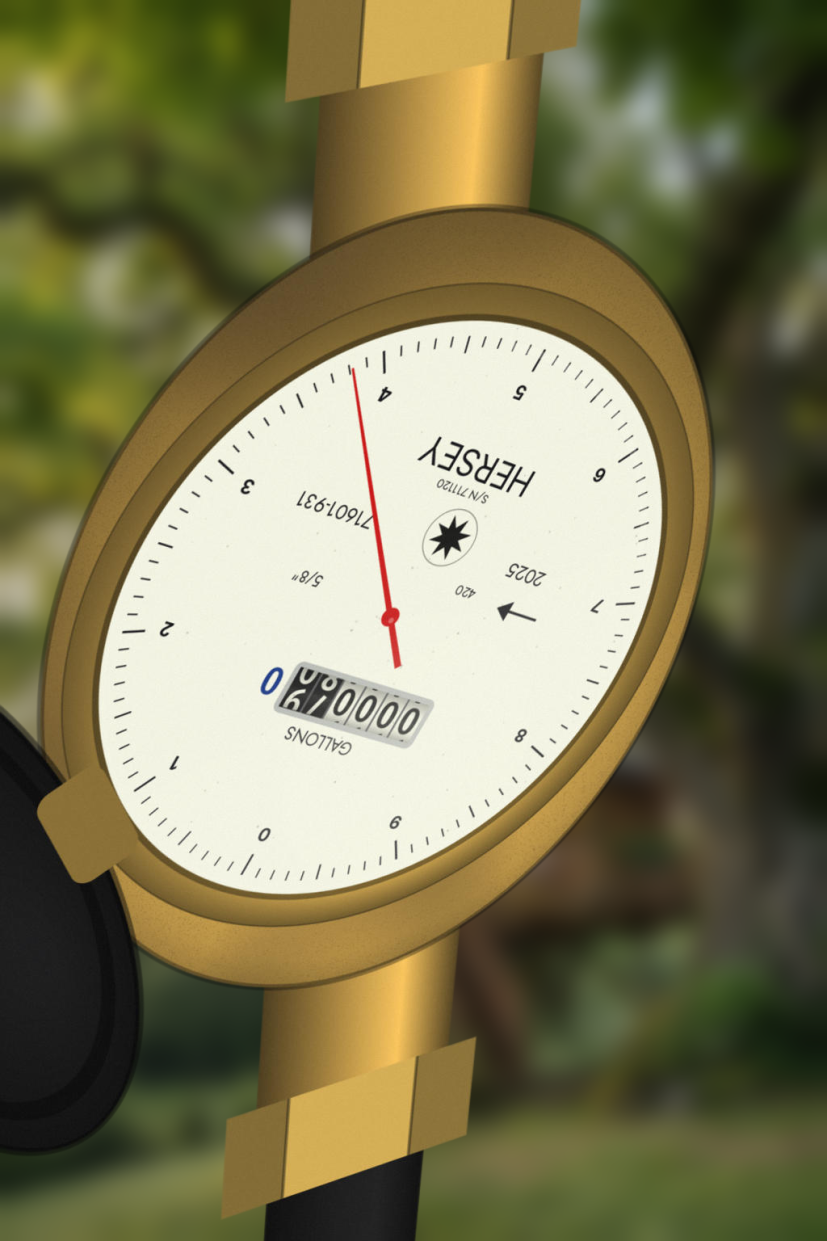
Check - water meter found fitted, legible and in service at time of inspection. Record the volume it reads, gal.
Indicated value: 793.8 gal
